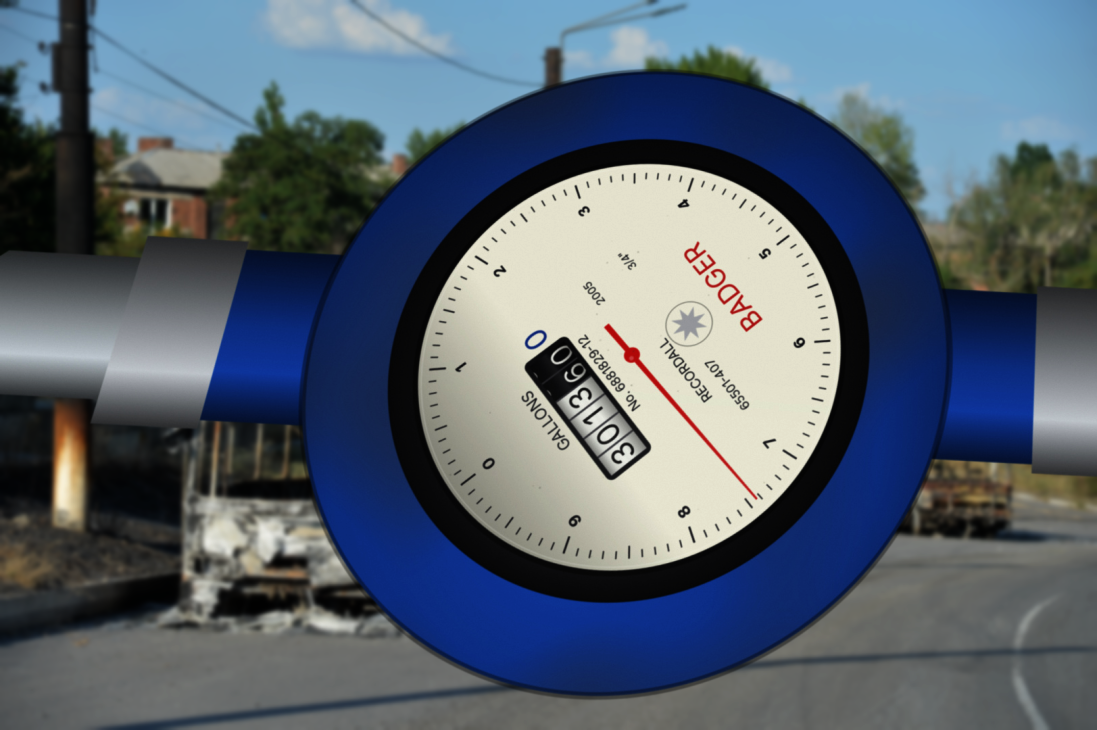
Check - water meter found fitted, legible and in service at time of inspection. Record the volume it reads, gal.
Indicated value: 3013597.4 gal
